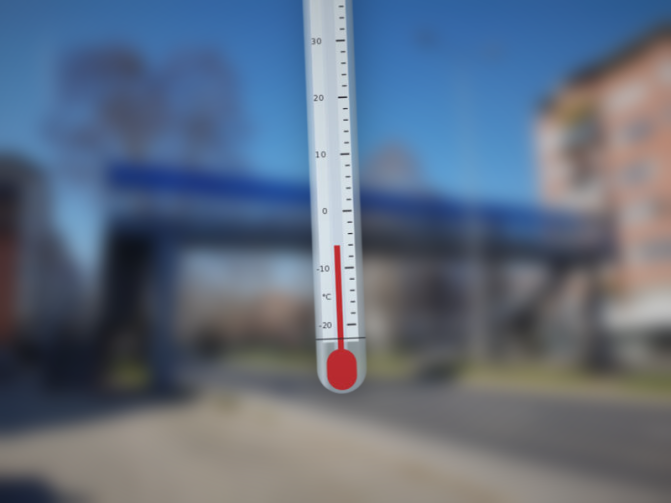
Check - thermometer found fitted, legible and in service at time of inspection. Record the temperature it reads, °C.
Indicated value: -6 °C
